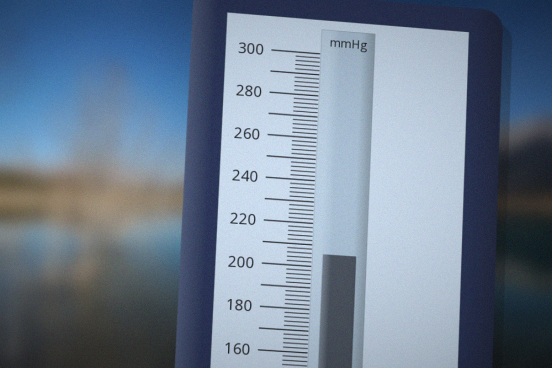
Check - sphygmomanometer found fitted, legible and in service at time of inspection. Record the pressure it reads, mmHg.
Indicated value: 206 mmHg
